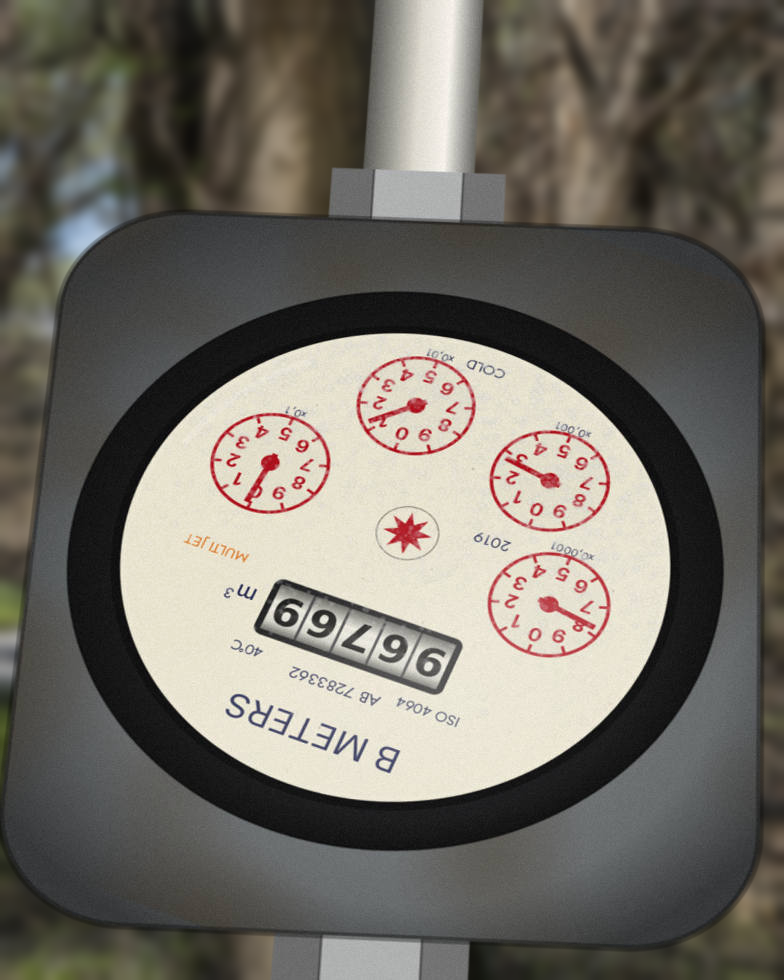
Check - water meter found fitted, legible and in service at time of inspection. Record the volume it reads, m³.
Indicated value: 96769.0127 m³
